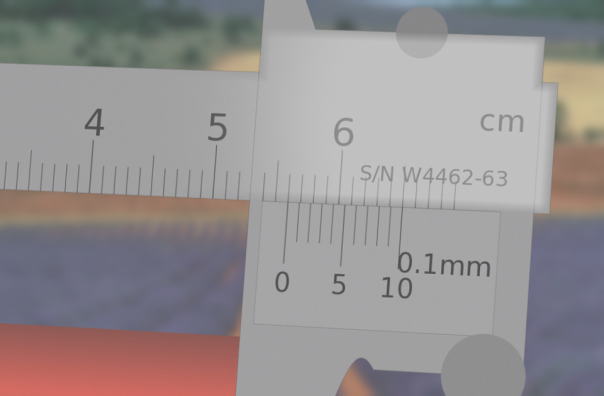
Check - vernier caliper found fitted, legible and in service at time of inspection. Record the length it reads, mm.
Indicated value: 56.0 mm
